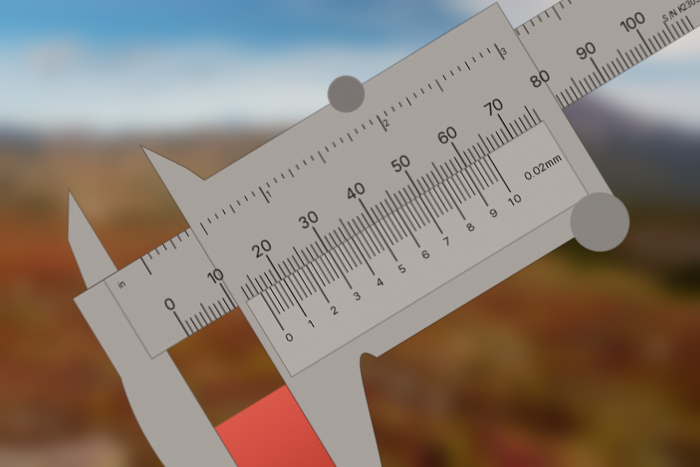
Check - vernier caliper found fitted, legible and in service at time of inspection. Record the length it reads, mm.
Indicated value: 15.5 mm
